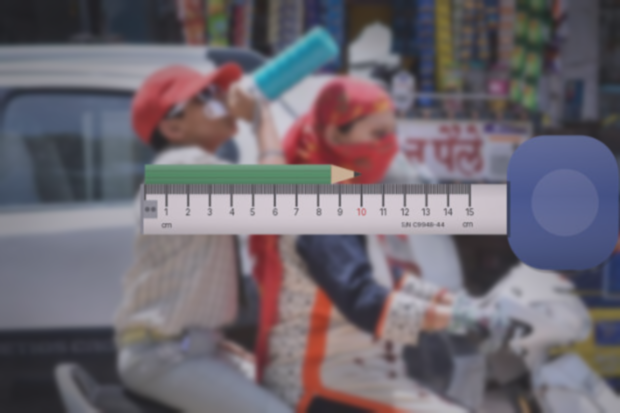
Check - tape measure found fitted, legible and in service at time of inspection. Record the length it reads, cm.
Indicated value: 10 cm
